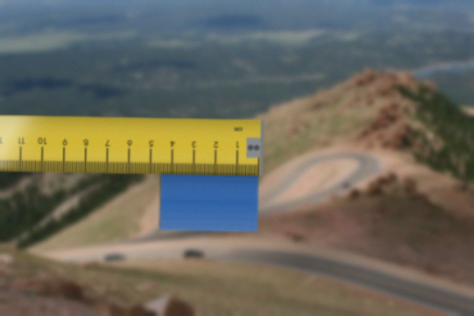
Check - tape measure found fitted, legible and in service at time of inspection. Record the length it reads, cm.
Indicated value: 4.5 cm
